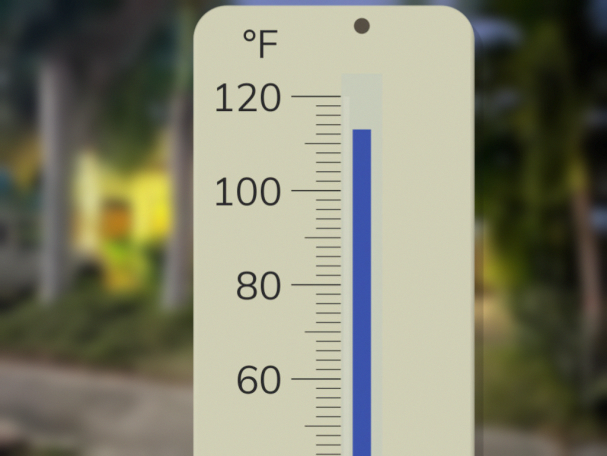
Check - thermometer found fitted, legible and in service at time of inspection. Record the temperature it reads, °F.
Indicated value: 113 °F
